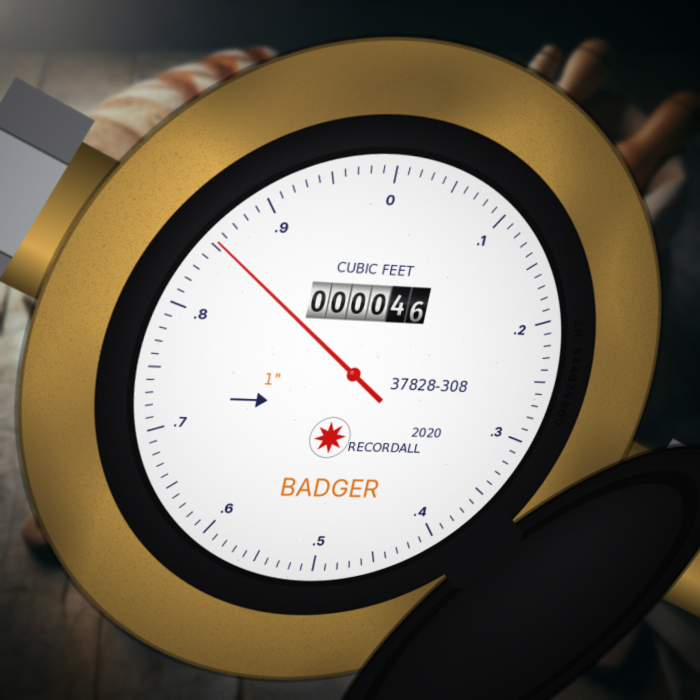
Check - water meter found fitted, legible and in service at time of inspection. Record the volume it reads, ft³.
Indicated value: 45.85 ft³
